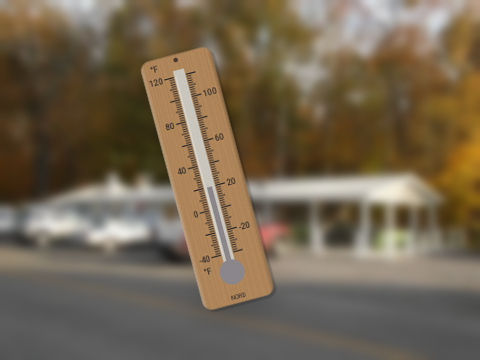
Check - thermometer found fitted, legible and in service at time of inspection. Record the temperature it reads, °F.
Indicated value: 20 °F
